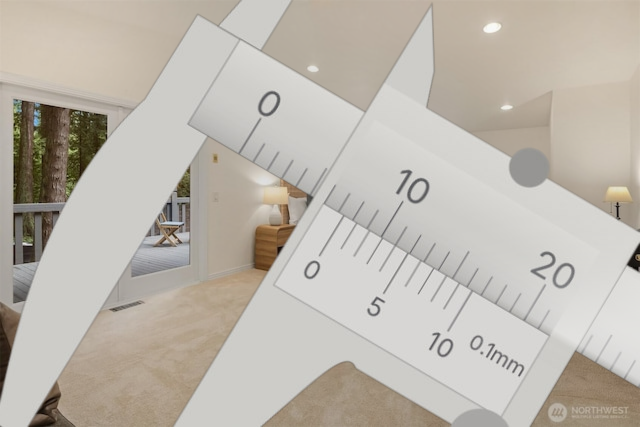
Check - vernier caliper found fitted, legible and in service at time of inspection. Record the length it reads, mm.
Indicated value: 7.4 mm
